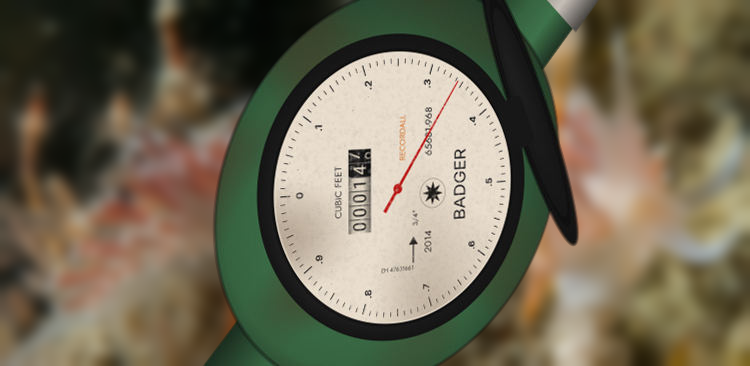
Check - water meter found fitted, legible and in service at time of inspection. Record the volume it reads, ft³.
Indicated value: 147.34 ft³
